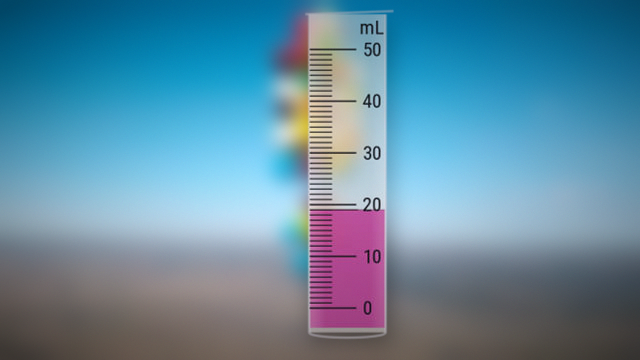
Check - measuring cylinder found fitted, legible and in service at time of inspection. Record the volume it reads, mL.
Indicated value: 19 mL
